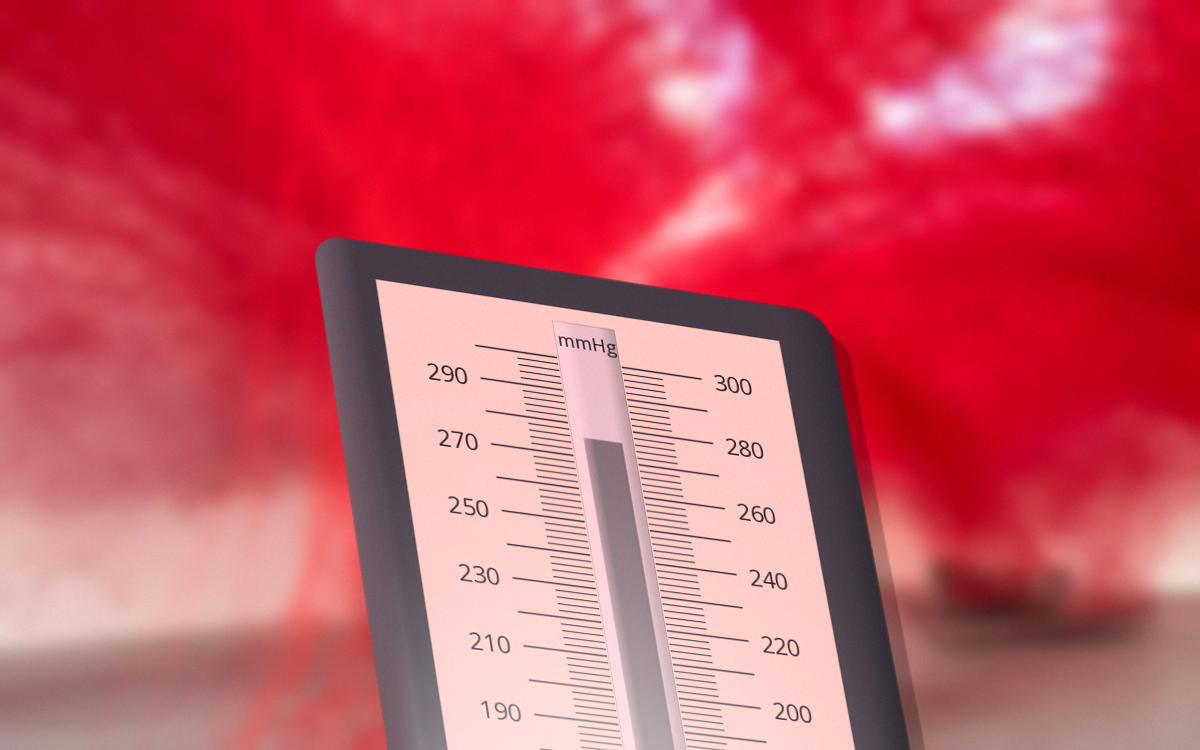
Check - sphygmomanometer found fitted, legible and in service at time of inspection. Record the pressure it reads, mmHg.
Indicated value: 276 mmHg
